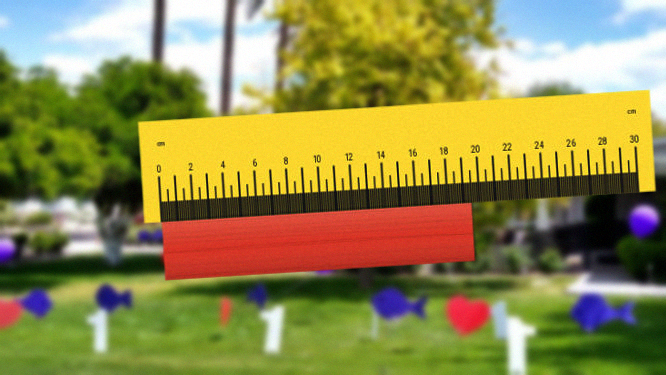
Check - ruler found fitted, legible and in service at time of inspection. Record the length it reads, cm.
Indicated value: 19.5 cm
